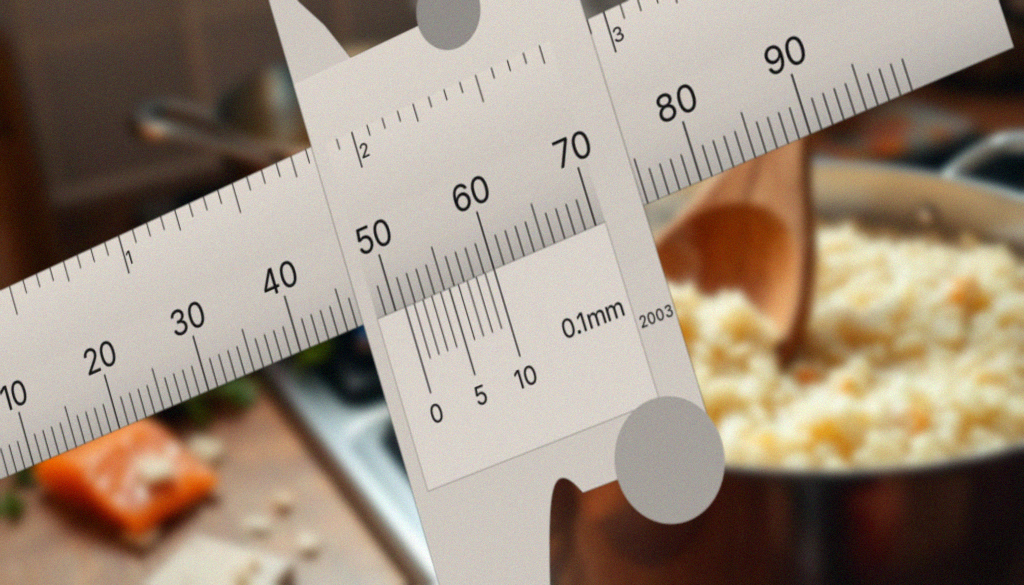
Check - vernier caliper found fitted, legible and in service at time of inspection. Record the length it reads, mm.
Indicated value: 51.0 mm
